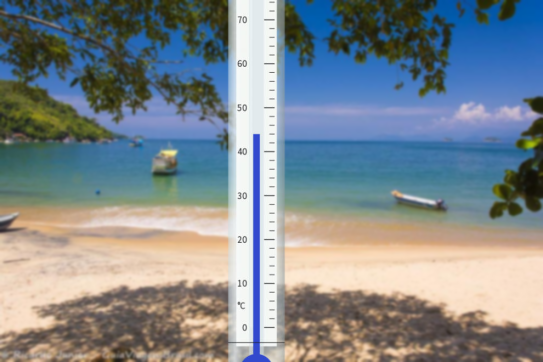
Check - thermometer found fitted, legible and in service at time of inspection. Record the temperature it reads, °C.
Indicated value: 44 °C
